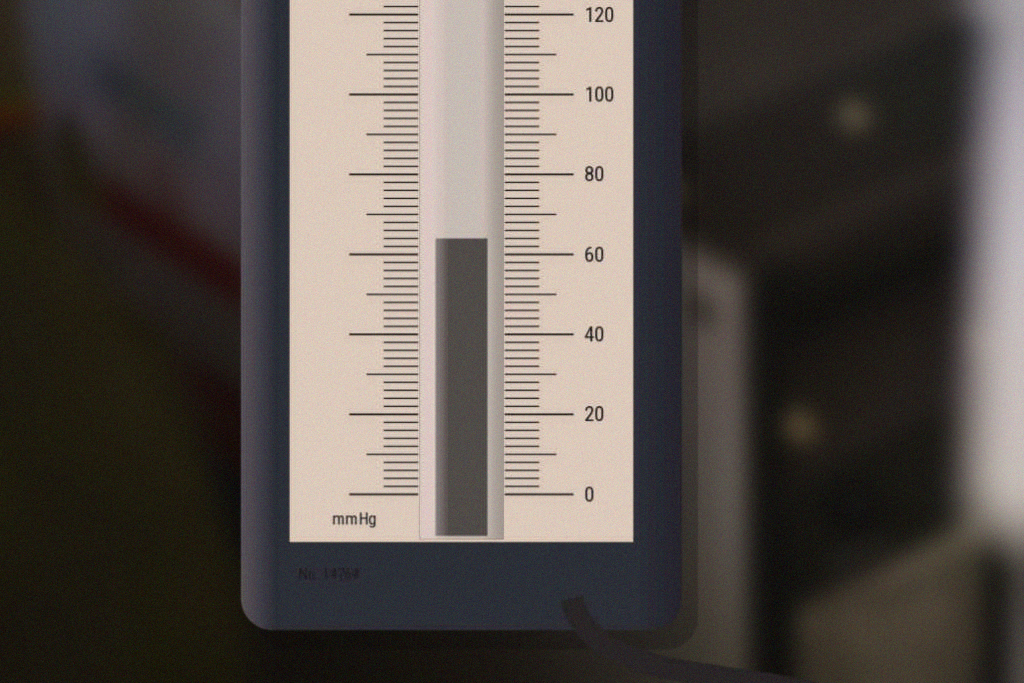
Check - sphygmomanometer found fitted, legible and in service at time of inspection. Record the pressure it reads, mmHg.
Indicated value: 64 mmHg
